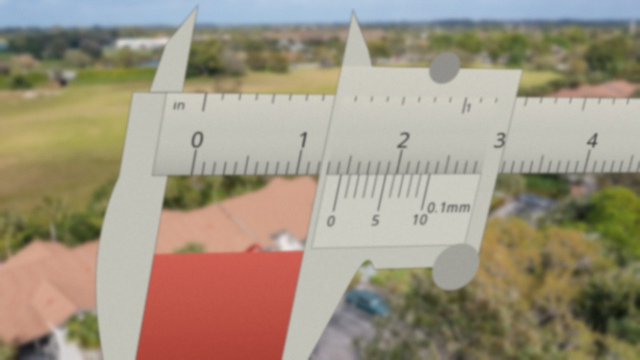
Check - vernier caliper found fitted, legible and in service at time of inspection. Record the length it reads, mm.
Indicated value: 14.4 mm
